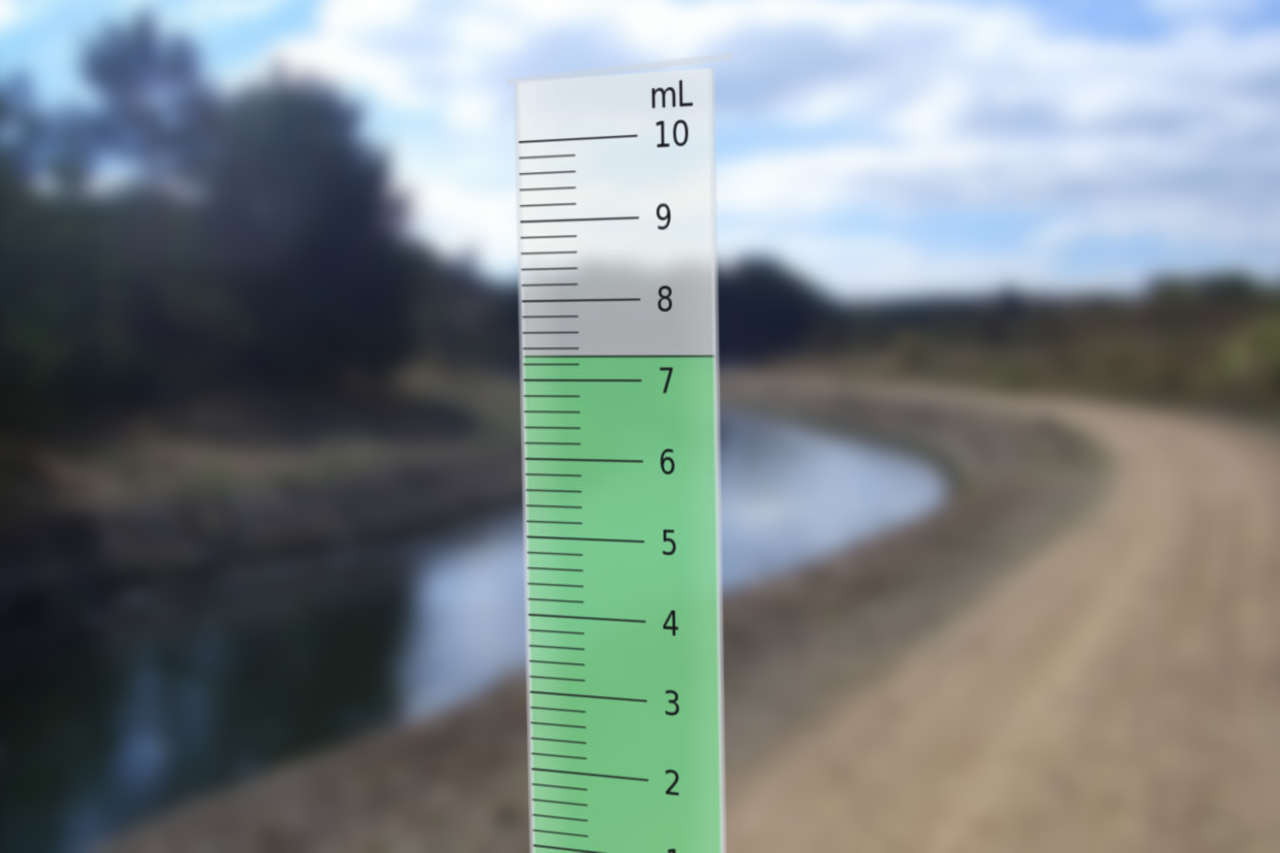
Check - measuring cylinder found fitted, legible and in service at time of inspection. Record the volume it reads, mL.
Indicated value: 7.3 mL
